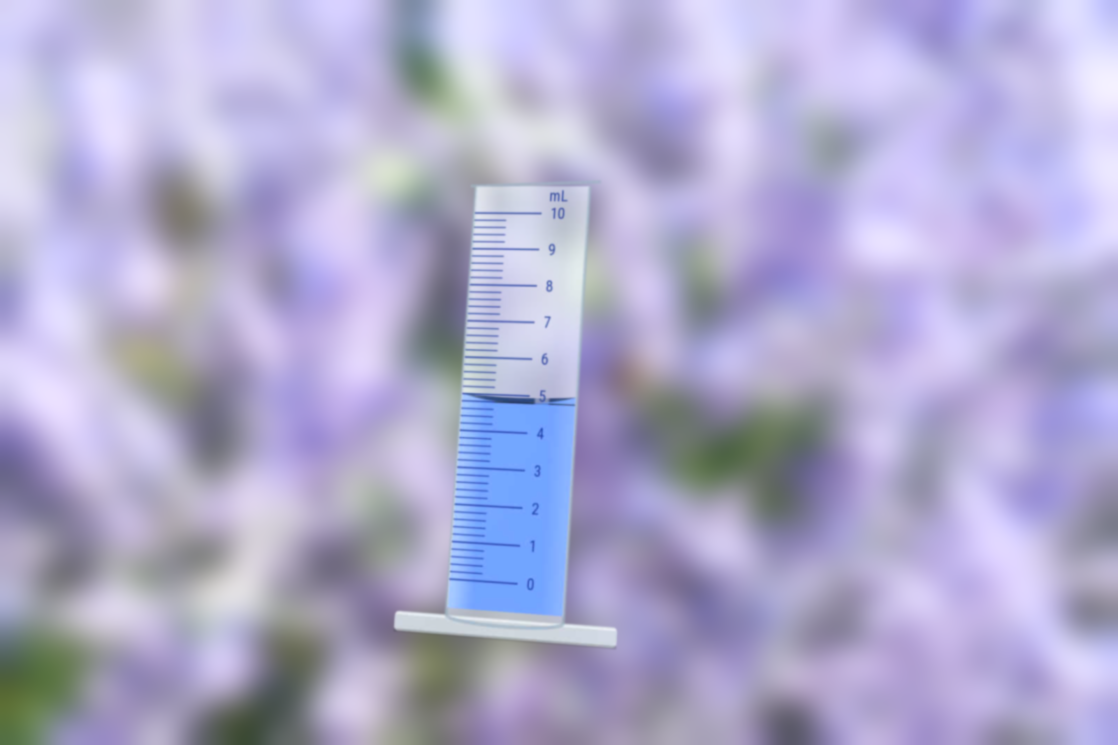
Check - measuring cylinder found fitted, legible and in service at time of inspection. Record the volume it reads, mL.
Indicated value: 4.8 mL
